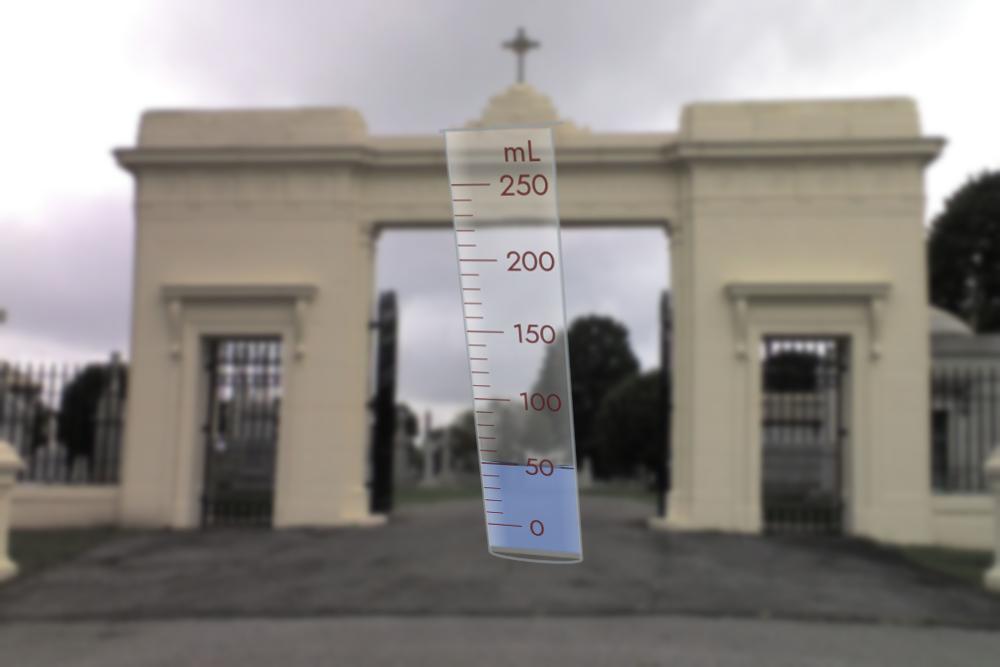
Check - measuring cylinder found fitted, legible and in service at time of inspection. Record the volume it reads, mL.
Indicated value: 50 mL
